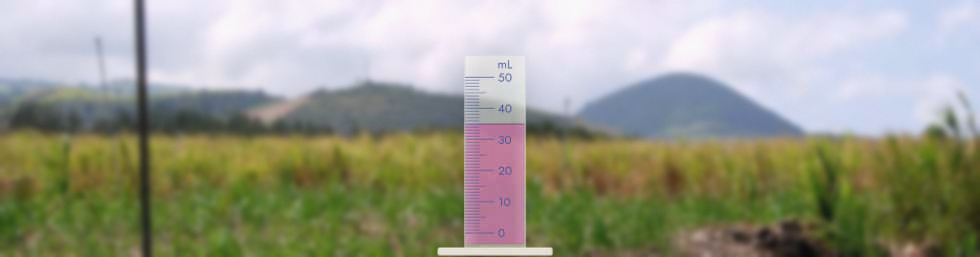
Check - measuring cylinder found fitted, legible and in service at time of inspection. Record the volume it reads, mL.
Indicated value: 35 mL
